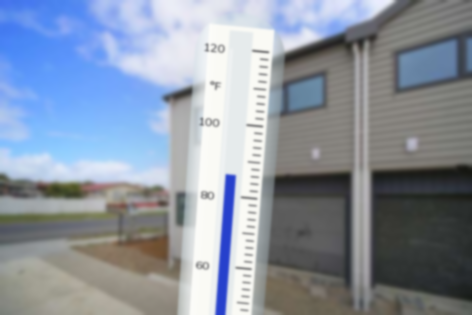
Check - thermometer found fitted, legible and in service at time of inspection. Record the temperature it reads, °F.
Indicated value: 86 °F
